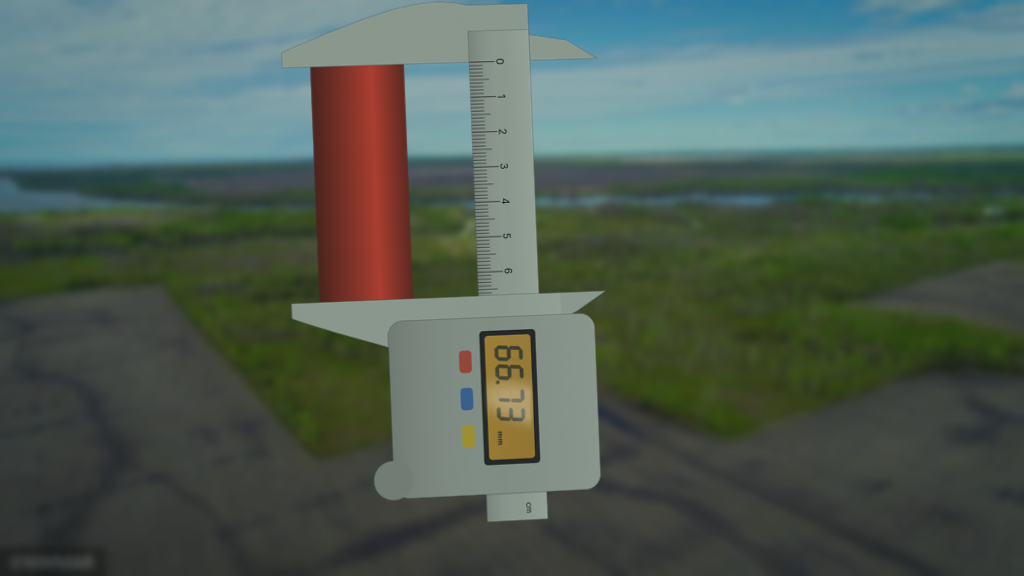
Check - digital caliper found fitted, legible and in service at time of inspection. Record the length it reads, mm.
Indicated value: 66.73 mm
